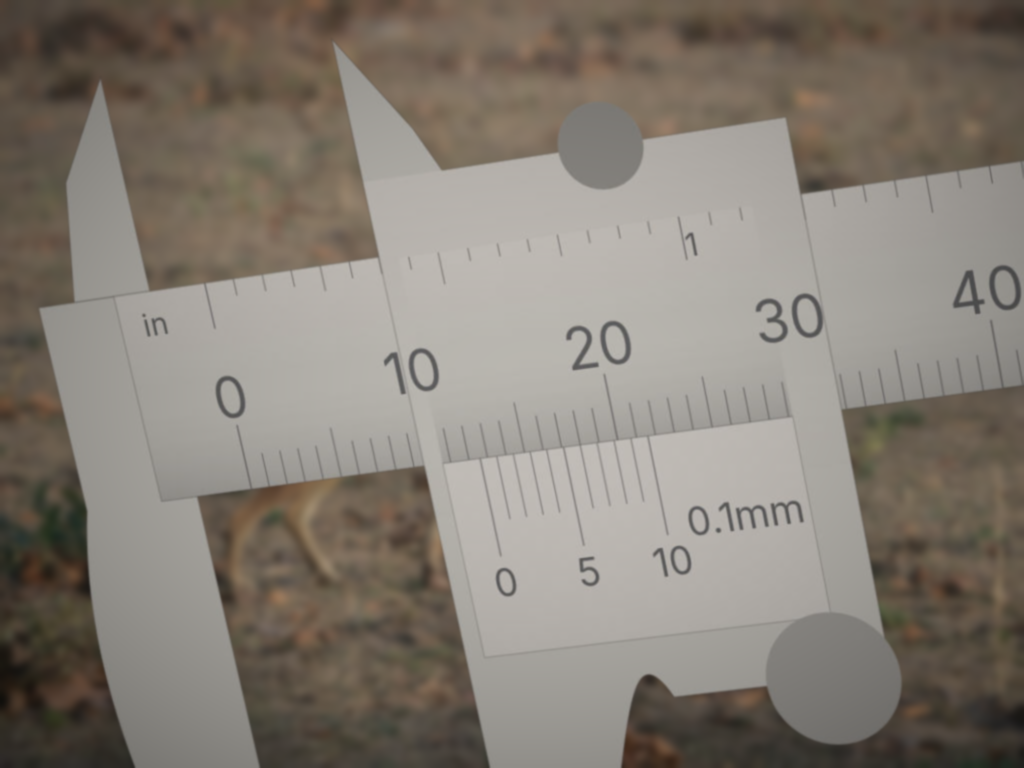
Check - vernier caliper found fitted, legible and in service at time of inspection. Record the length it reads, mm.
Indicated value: 12.6 mm
